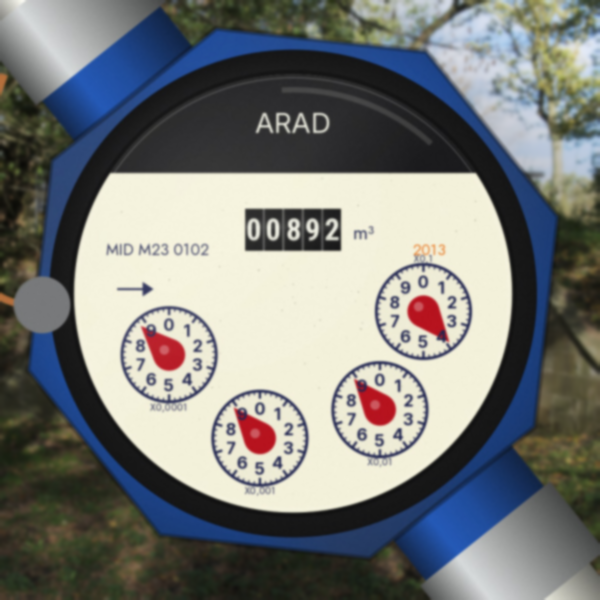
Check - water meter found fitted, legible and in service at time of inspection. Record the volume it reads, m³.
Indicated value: 892.3888 m³
